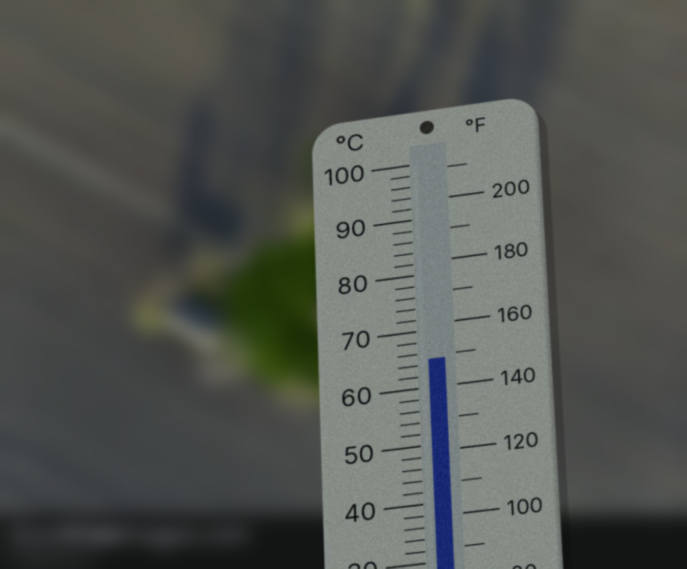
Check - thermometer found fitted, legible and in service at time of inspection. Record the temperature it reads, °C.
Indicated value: 65 °C
